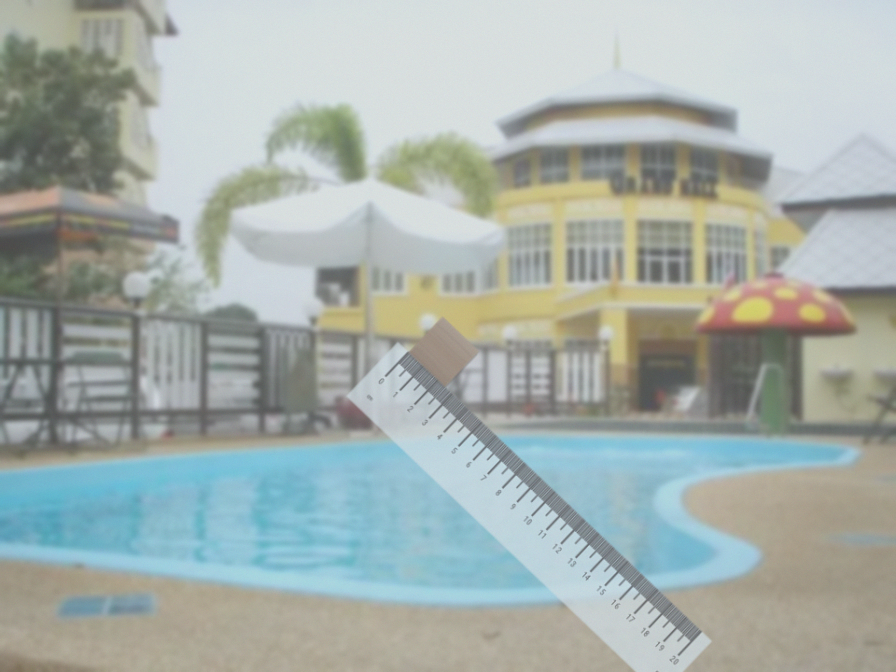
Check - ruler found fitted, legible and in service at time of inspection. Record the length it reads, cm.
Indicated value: 2.5 cm
